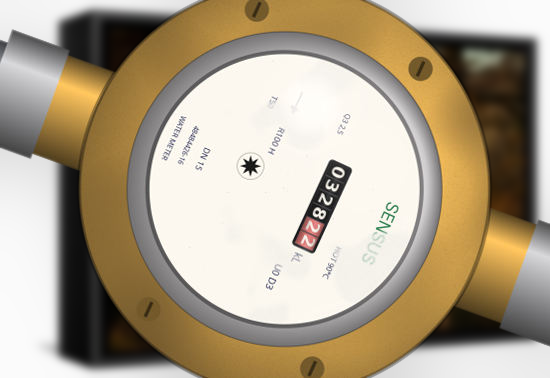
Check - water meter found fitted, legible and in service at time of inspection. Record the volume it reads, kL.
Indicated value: 328.22 kL
